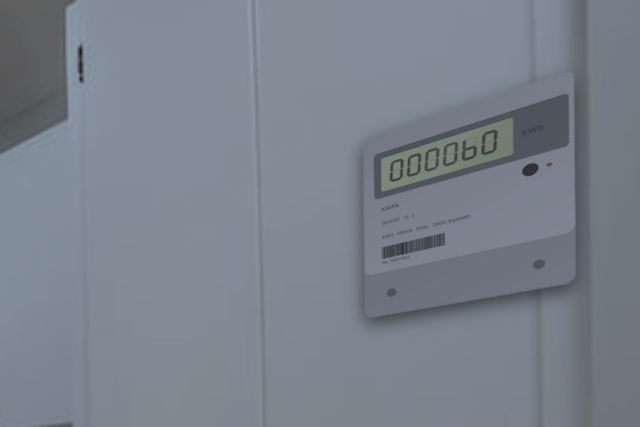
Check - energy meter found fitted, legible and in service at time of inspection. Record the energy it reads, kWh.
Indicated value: 60 kWh
